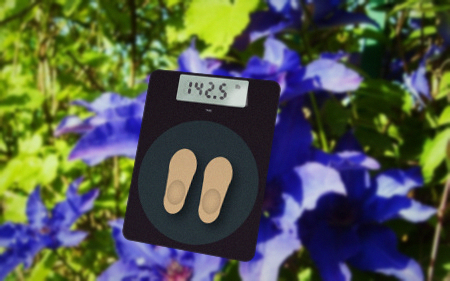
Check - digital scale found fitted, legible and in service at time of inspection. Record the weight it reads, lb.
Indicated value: 142.5 lb
